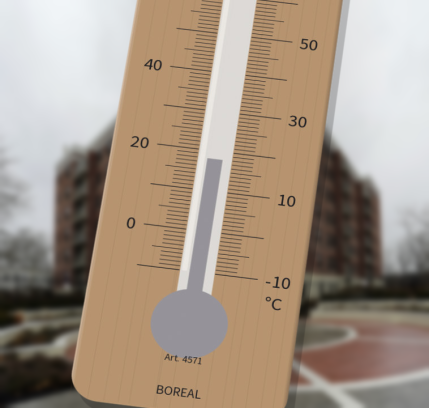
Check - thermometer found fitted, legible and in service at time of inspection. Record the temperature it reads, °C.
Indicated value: 18 °C
